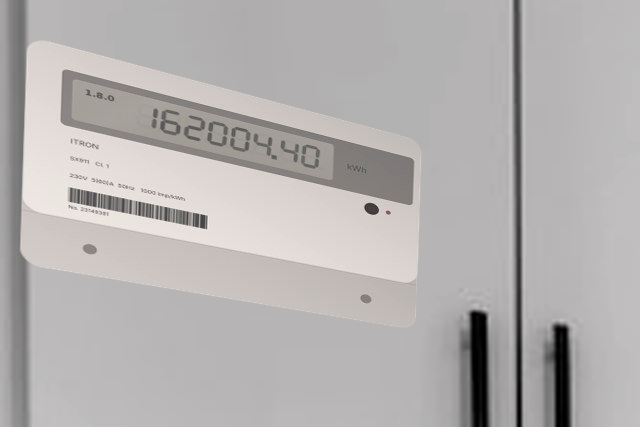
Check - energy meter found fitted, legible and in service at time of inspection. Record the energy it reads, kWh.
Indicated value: 162004.40 kWh
